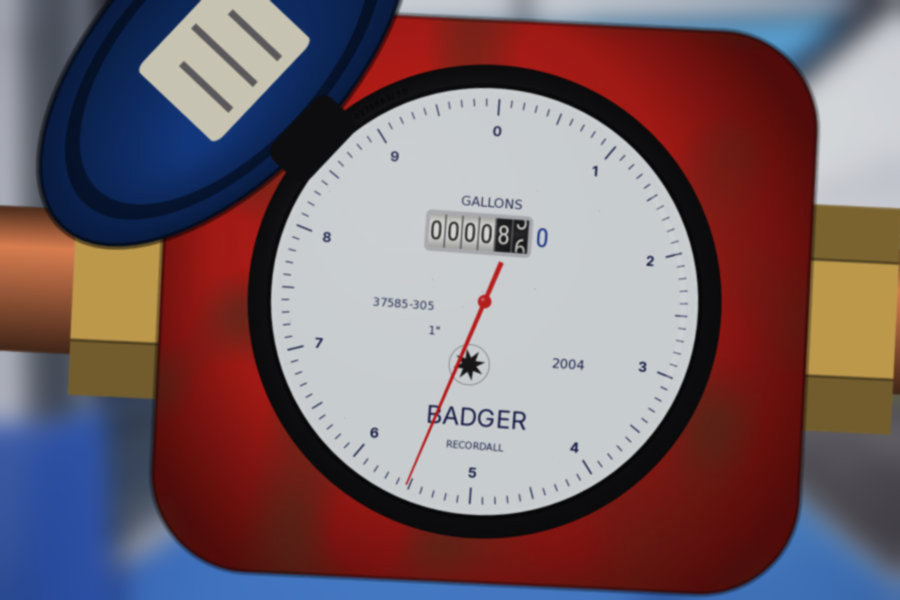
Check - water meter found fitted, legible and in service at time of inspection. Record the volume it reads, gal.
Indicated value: 855.5 gal
